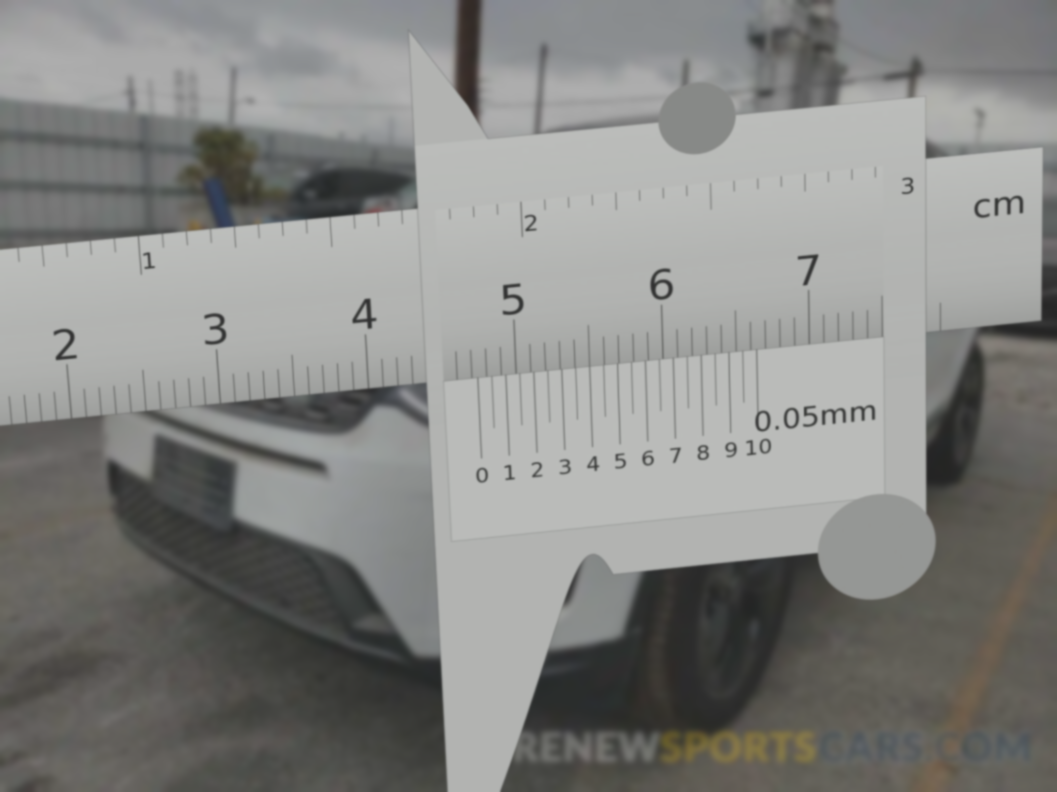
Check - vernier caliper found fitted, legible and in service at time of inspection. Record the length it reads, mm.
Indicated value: 47.4 mm
